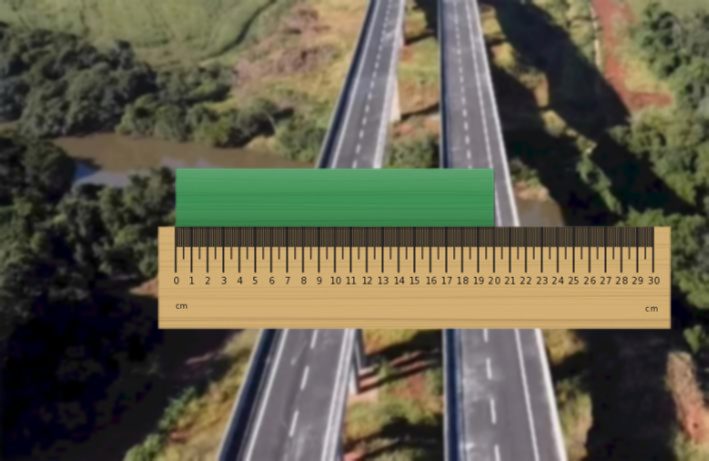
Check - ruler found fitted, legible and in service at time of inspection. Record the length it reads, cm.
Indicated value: 20 cm
